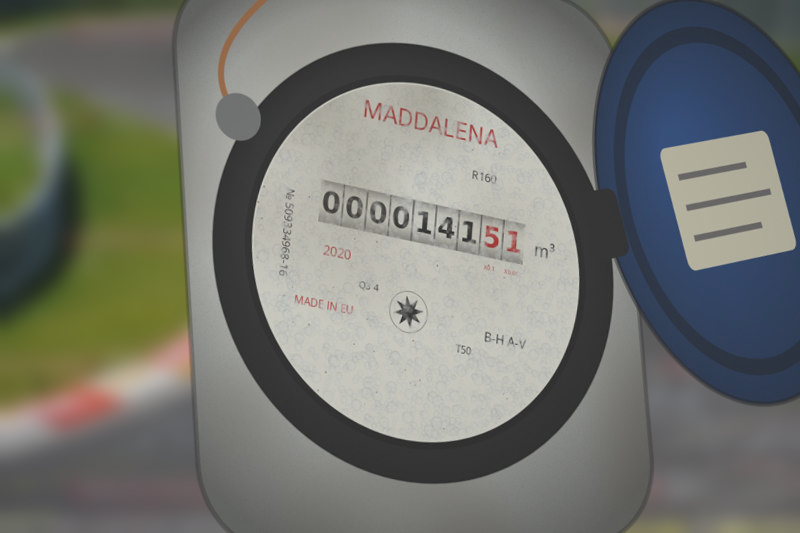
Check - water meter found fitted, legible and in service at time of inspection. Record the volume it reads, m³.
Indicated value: 141.51 m³
